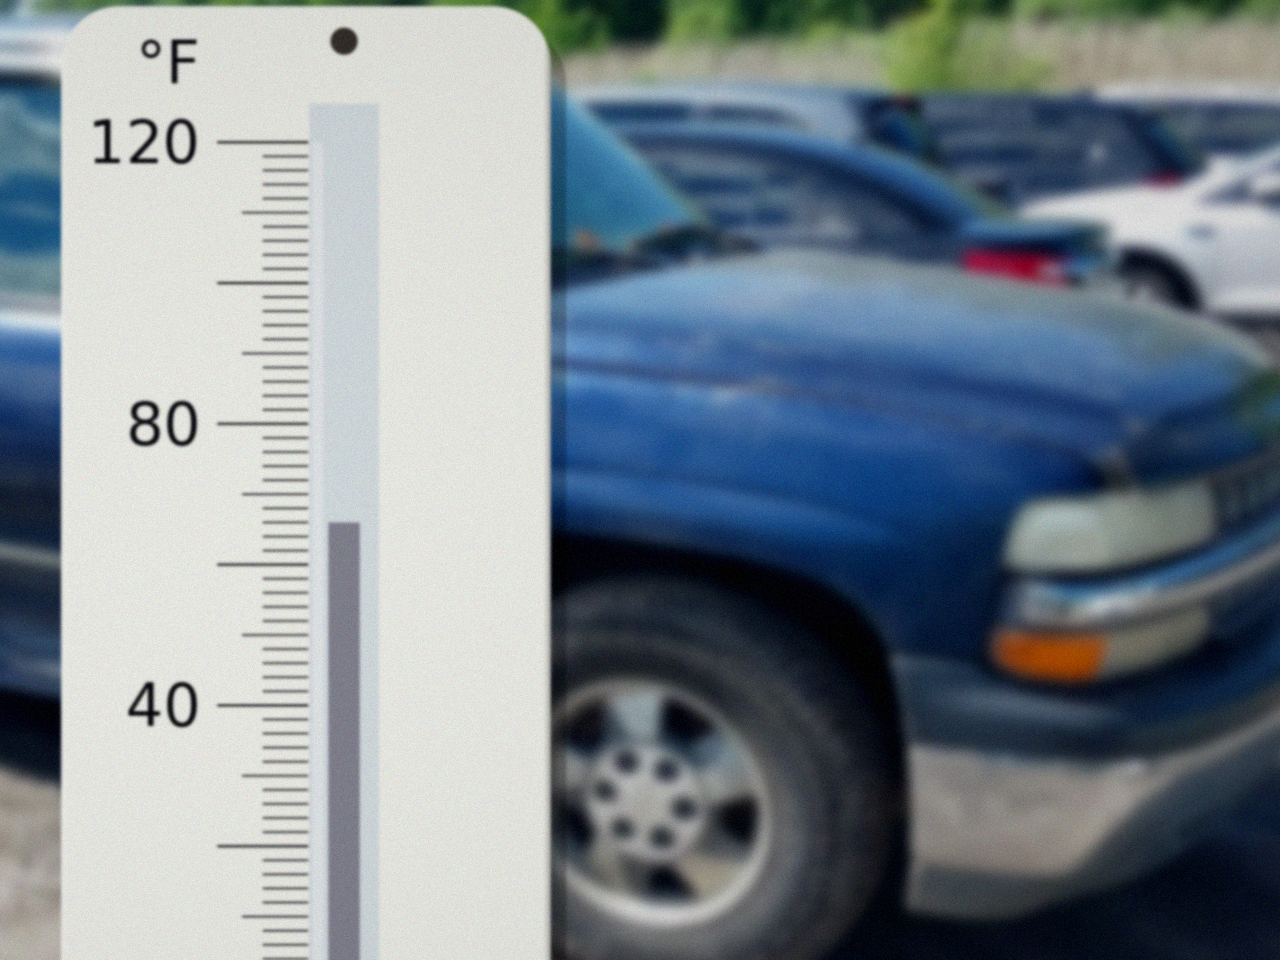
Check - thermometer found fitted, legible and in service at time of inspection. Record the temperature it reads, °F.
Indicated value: 66 °F
